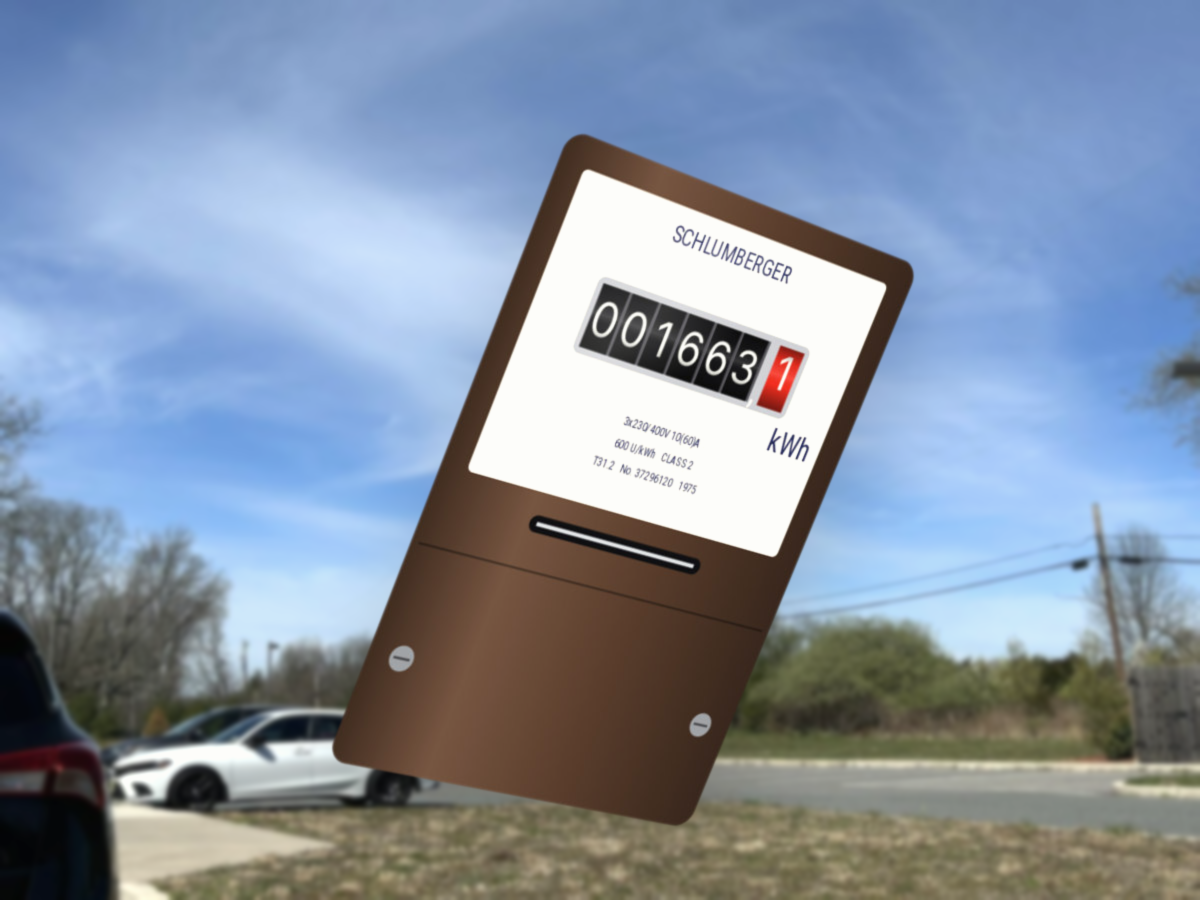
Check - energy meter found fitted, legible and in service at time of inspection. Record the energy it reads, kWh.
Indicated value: 1663.1 kWh
